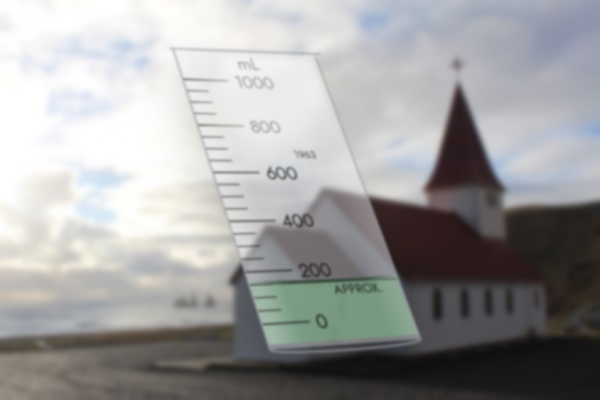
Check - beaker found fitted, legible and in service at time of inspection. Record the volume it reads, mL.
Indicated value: 150 mL
